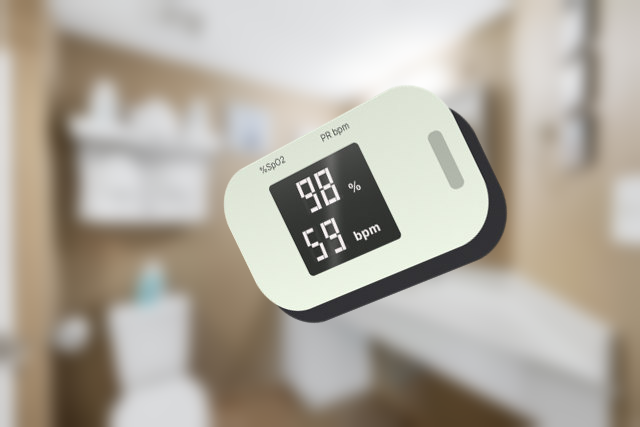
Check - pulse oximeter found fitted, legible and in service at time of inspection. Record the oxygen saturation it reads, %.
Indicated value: 98 %
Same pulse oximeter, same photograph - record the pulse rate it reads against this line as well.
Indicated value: 59 bpm
